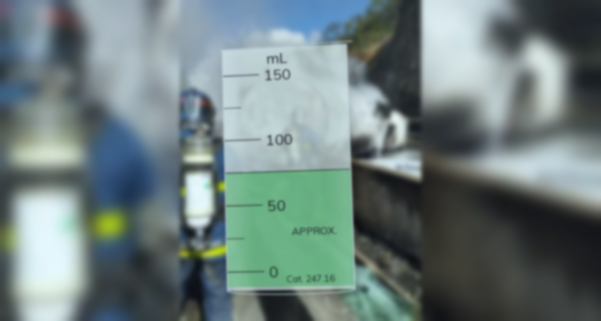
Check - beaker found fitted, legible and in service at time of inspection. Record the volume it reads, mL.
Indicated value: 75 mL
